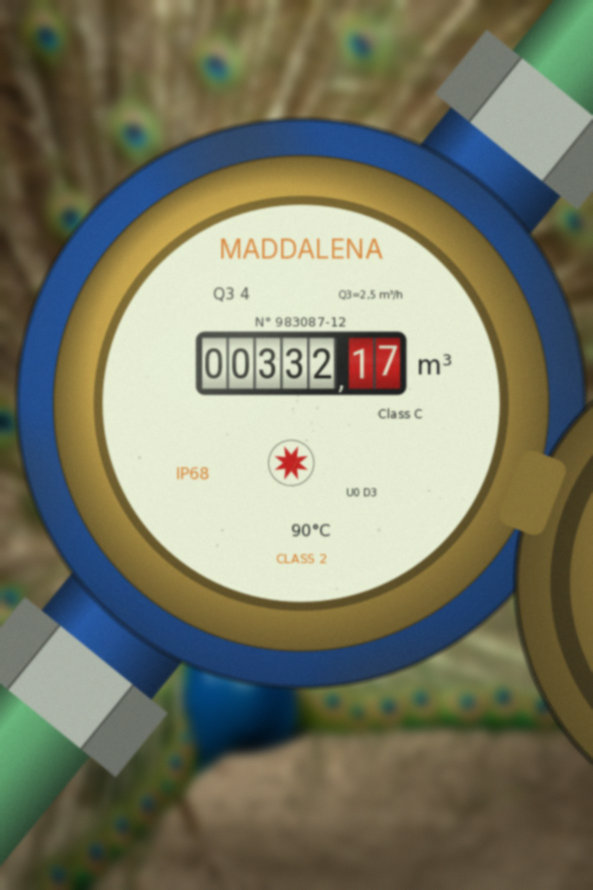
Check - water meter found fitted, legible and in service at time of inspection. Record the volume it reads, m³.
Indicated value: 332.17 m³
